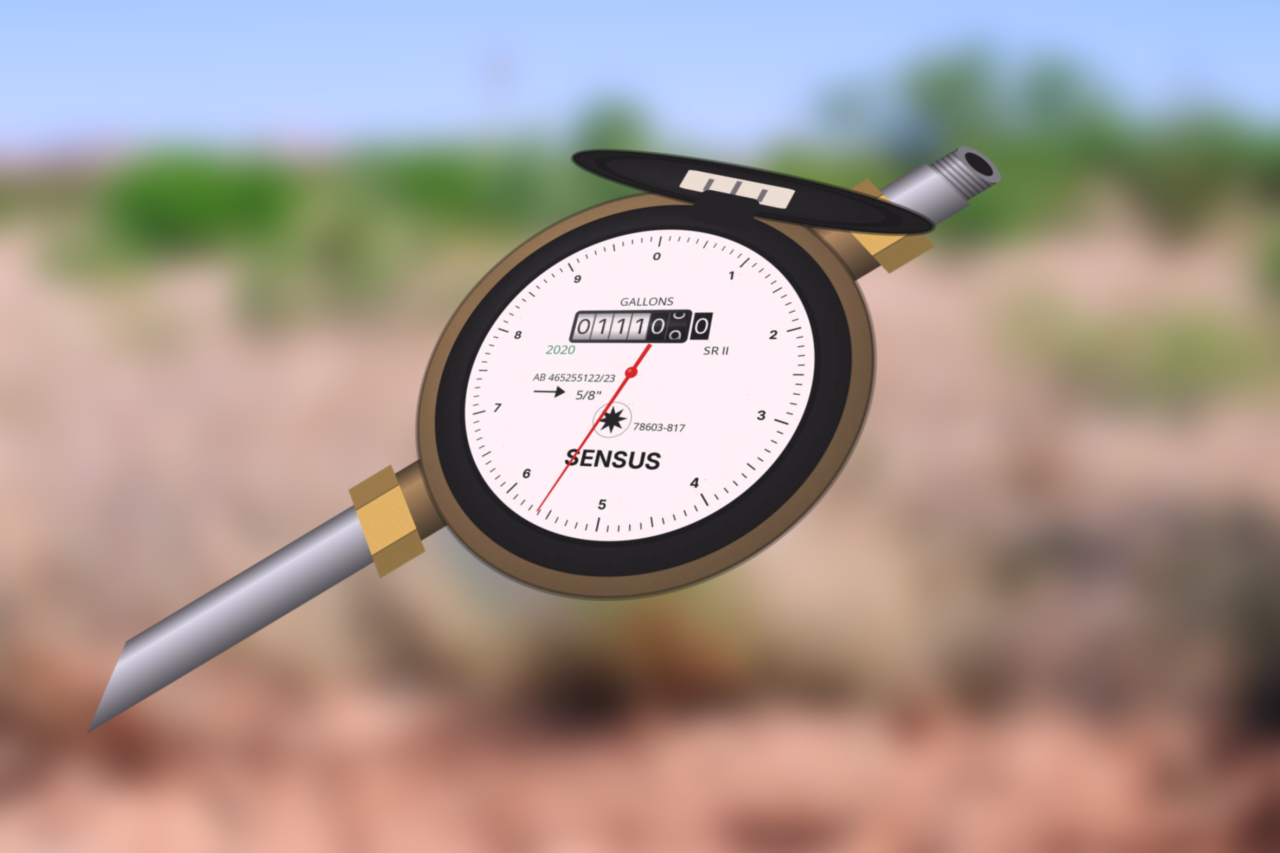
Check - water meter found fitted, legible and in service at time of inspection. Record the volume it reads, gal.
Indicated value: 111085.6 gal
